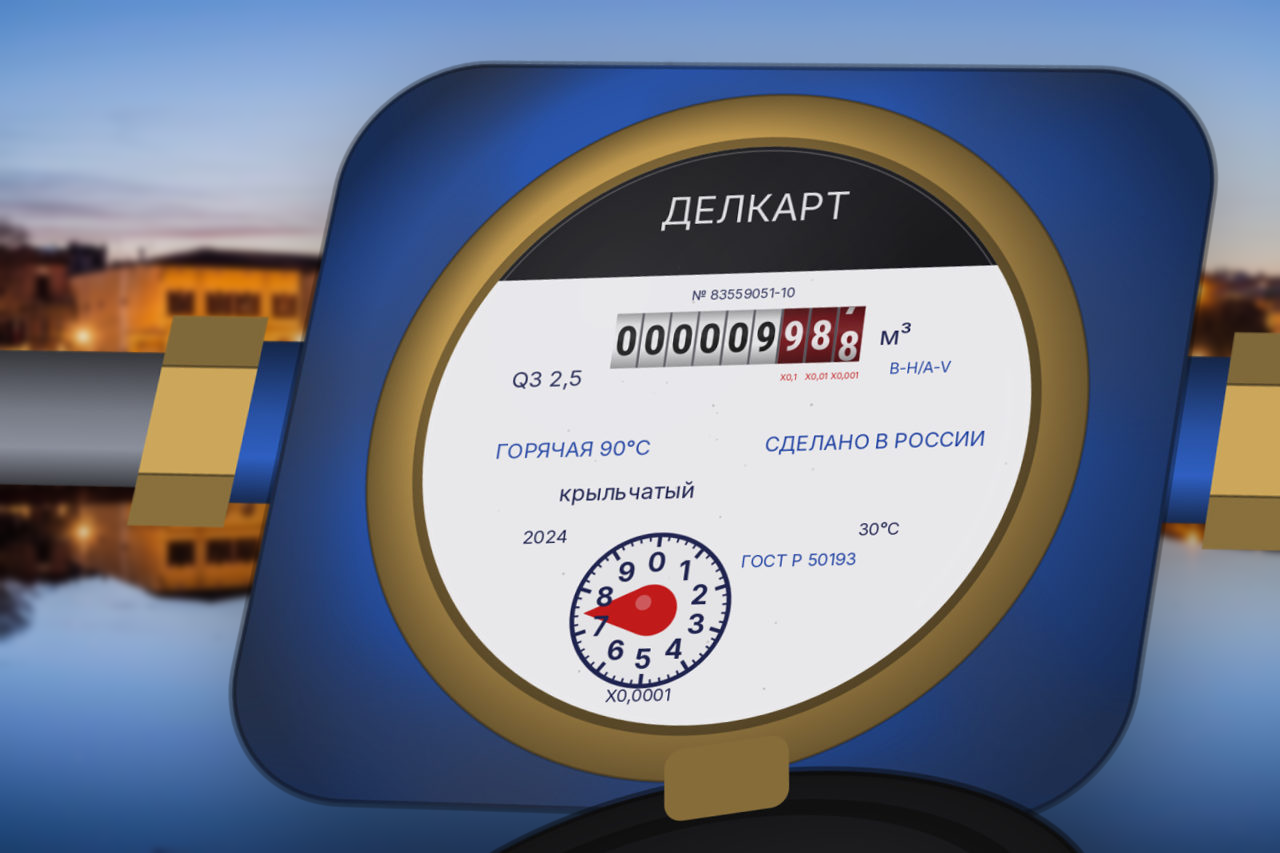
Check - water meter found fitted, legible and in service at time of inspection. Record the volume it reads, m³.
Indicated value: 9.9877 m³
